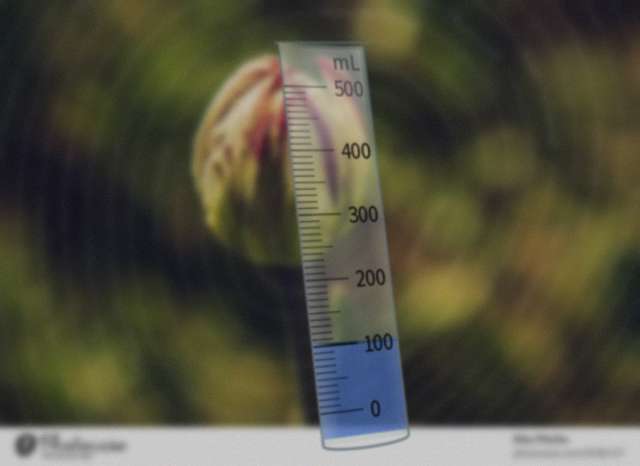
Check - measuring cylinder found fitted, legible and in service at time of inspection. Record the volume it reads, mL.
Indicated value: 100 mL
